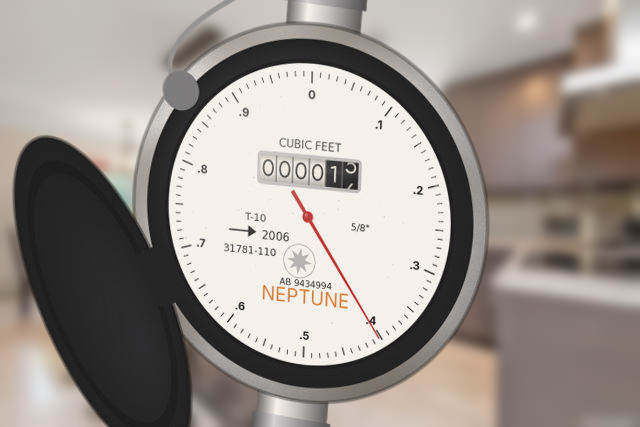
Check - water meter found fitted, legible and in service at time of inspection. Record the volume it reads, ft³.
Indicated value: 15.40 ft³
